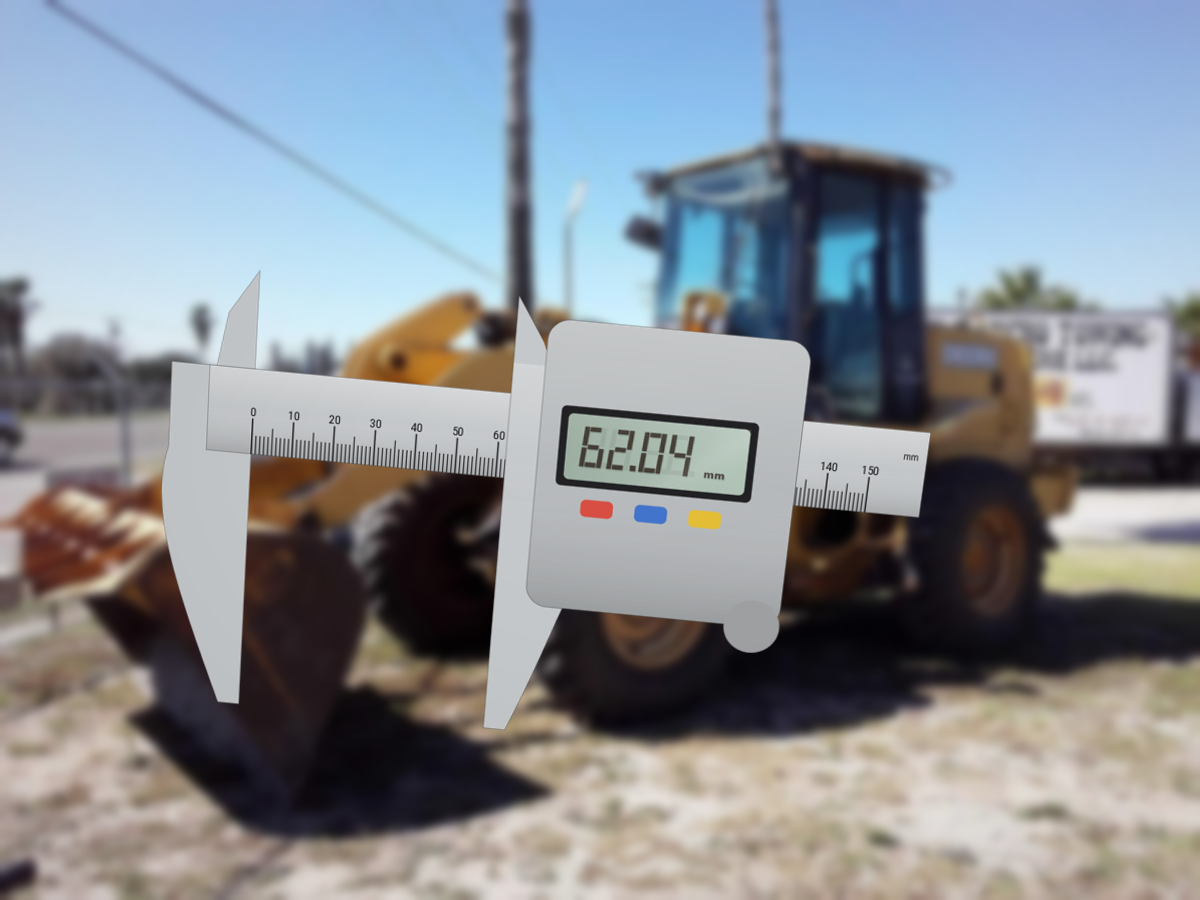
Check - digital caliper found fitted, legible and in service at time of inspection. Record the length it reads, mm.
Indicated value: 62.04 mm
